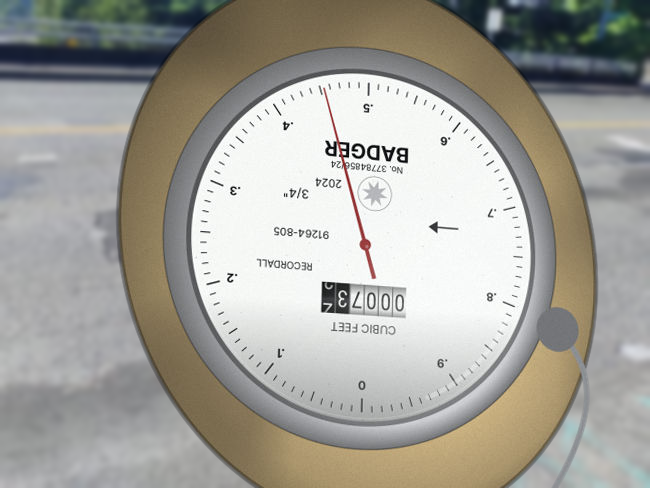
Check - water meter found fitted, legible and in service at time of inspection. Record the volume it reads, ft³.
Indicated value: 732.45 ft³
